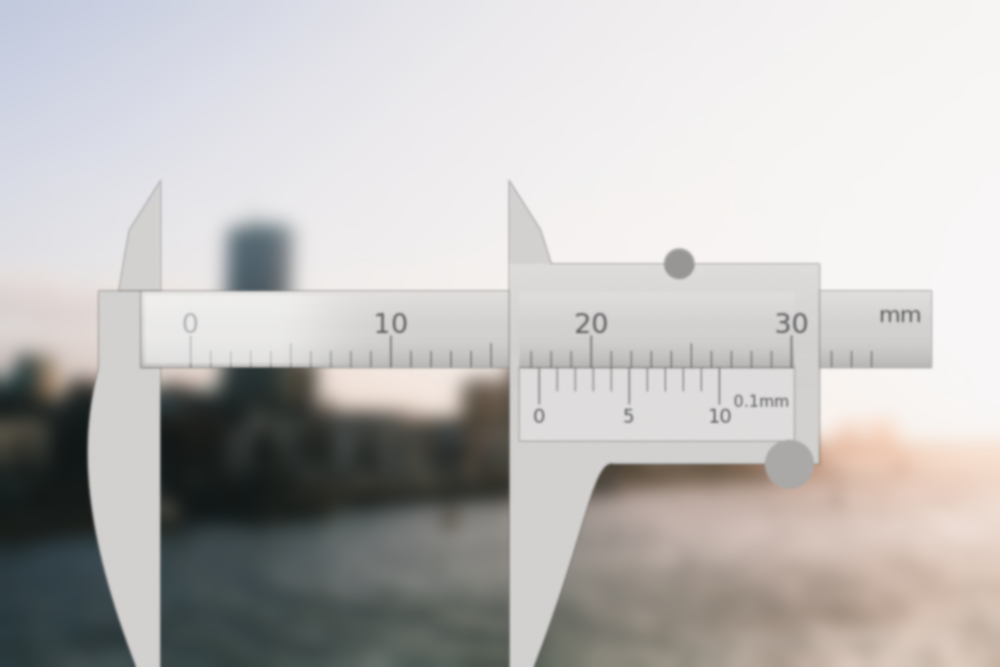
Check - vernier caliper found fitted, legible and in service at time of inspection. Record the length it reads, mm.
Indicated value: 17.4 mm
